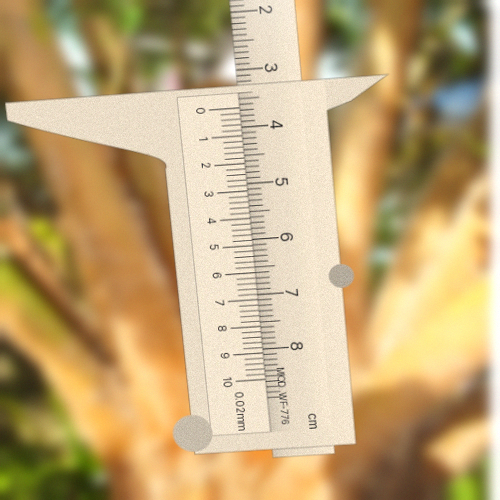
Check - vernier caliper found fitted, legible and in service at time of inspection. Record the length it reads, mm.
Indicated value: 36.6 mm
